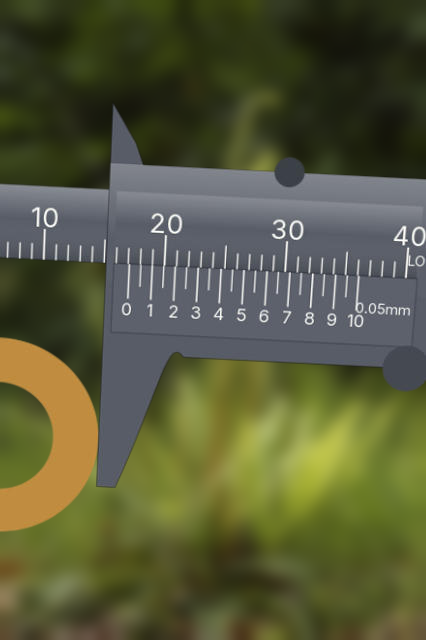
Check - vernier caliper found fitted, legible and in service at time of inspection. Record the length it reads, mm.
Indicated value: 17.1 mm
